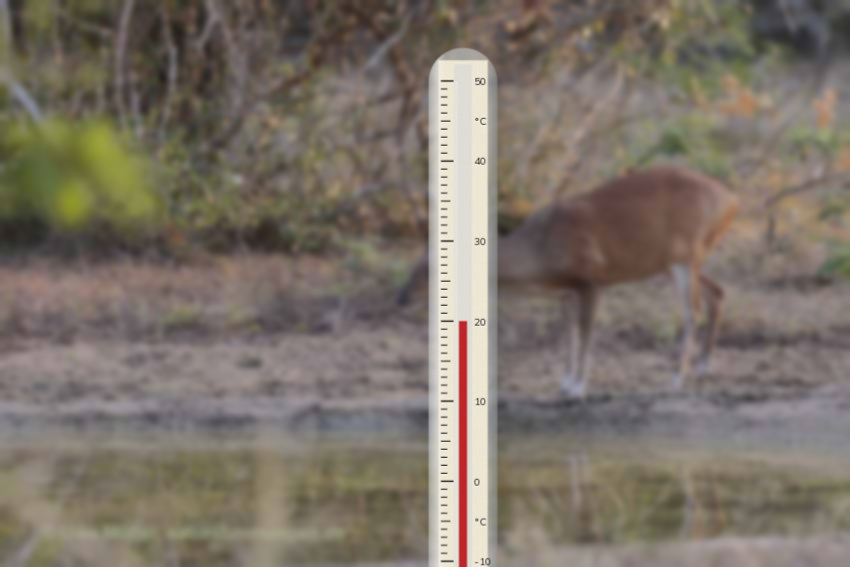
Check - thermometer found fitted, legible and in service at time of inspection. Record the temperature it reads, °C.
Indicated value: 20 °C
